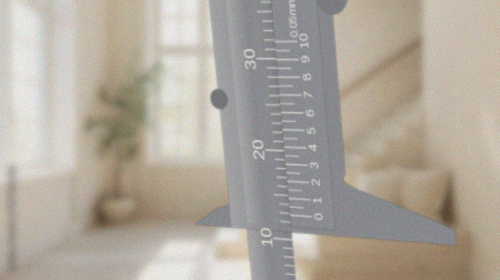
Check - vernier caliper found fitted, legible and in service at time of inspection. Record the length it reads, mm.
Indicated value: 12.8 mm
